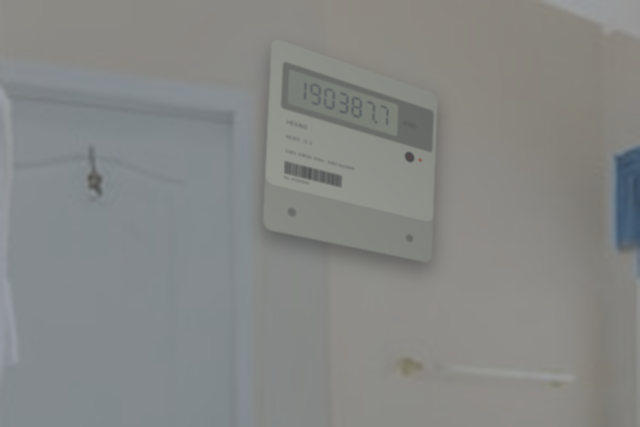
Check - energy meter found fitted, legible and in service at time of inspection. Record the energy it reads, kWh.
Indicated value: 190387.7 kWh
